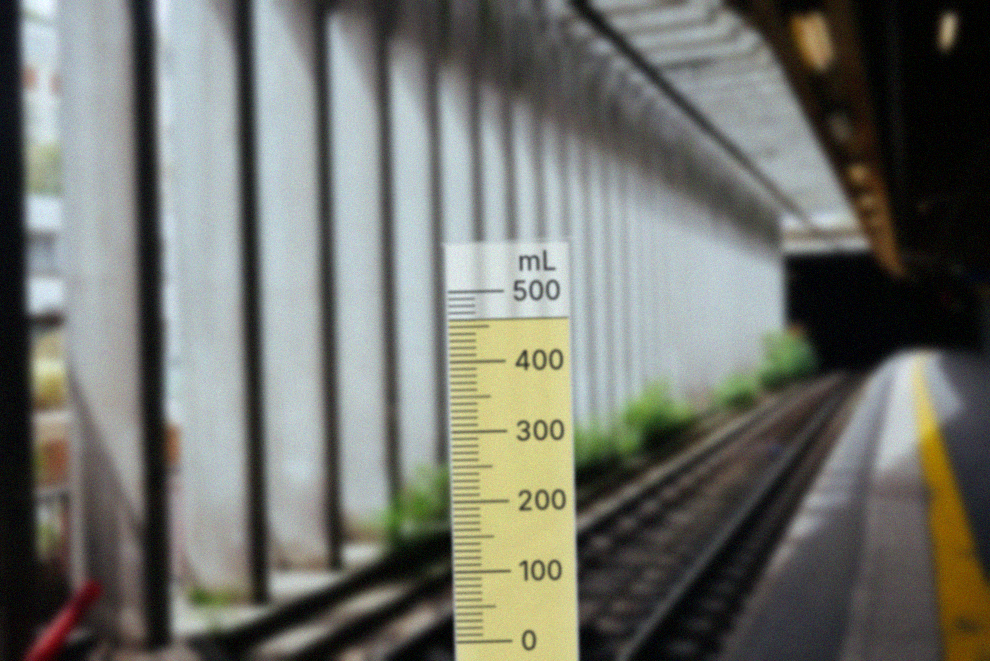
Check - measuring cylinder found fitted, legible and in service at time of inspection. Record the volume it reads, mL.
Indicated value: 460 mL
